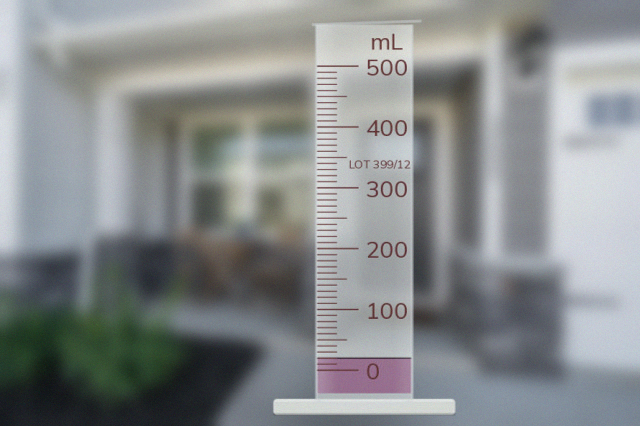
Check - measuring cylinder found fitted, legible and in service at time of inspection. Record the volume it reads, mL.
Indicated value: 20 mL
